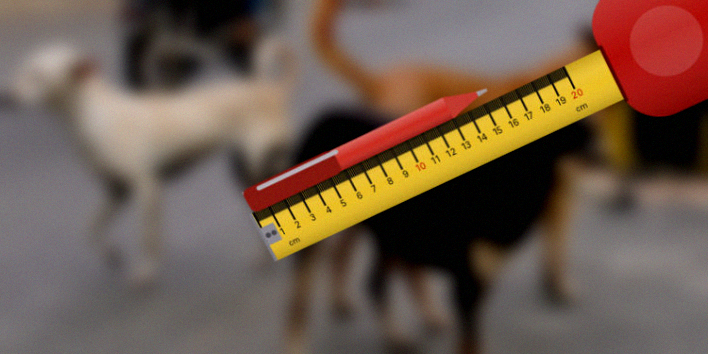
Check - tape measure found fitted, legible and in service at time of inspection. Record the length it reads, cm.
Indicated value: 15.5 cm
